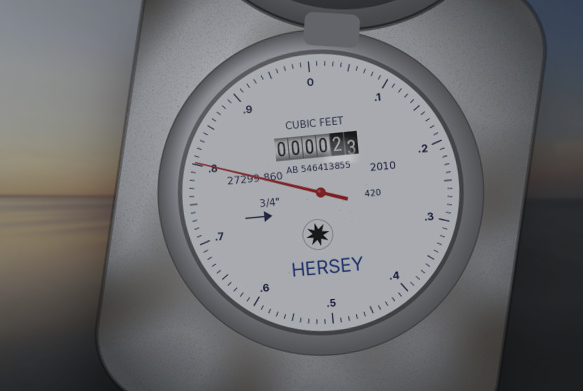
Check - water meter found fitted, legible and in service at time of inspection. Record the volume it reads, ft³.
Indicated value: 22.80 ft³
